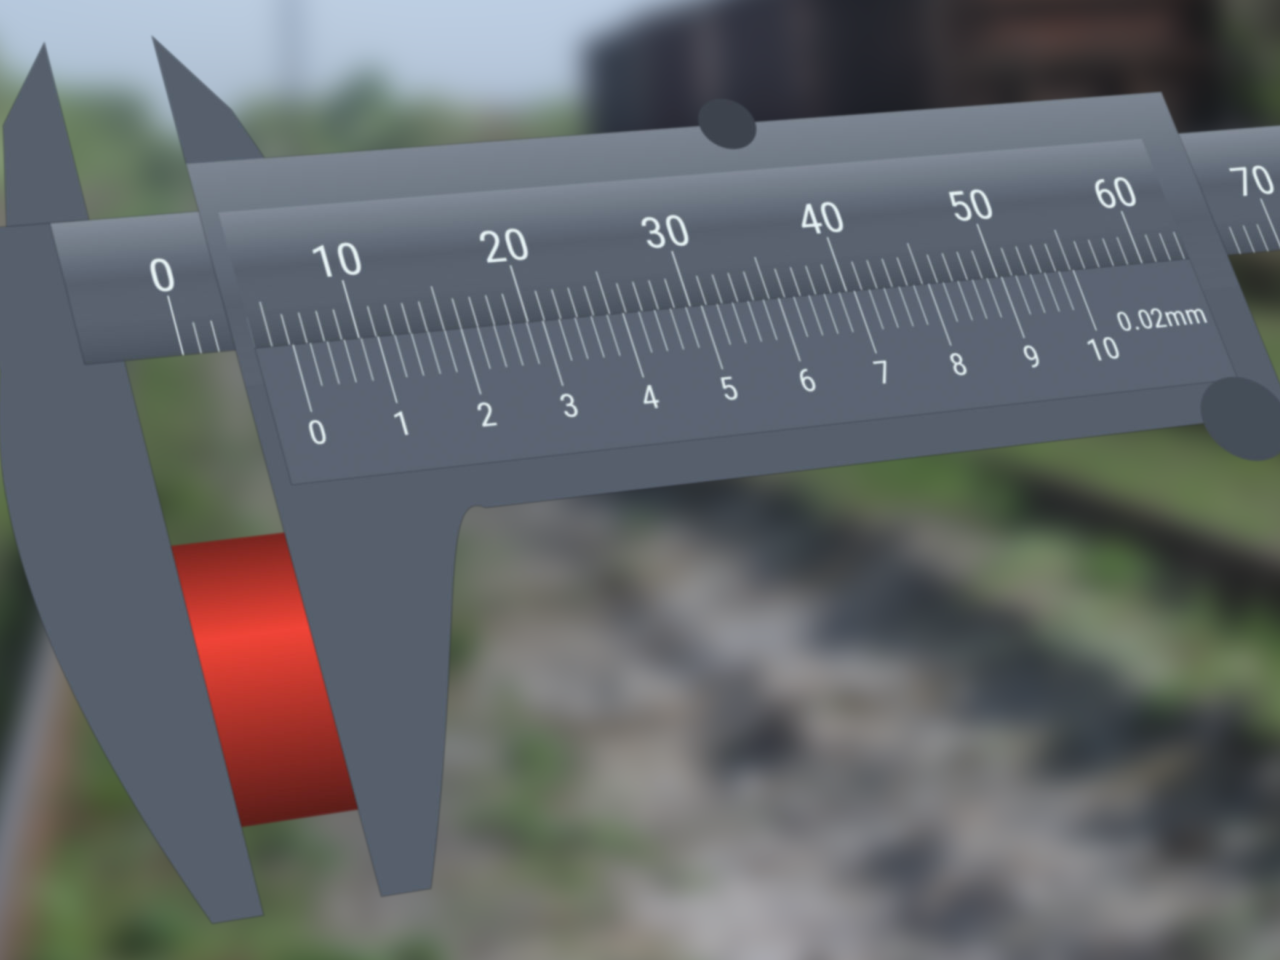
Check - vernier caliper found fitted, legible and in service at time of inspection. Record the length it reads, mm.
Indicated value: 6.2 mm
